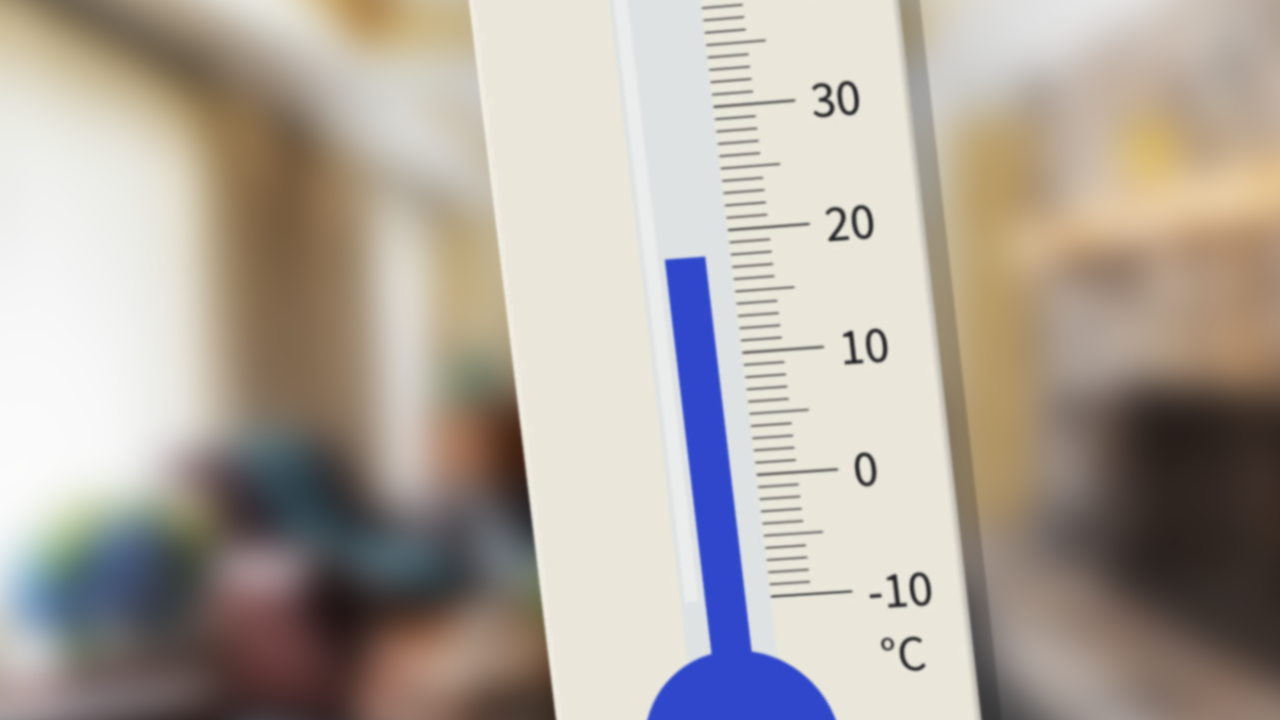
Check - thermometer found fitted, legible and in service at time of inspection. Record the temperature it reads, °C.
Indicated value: 18 °C
